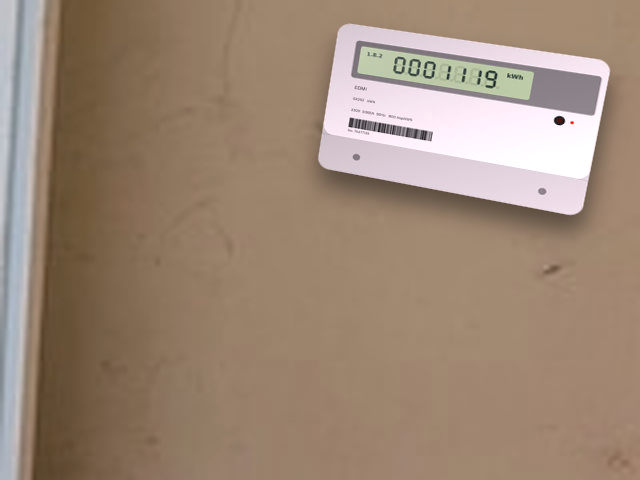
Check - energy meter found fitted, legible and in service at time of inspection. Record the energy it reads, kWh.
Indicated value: 1119 kWh
